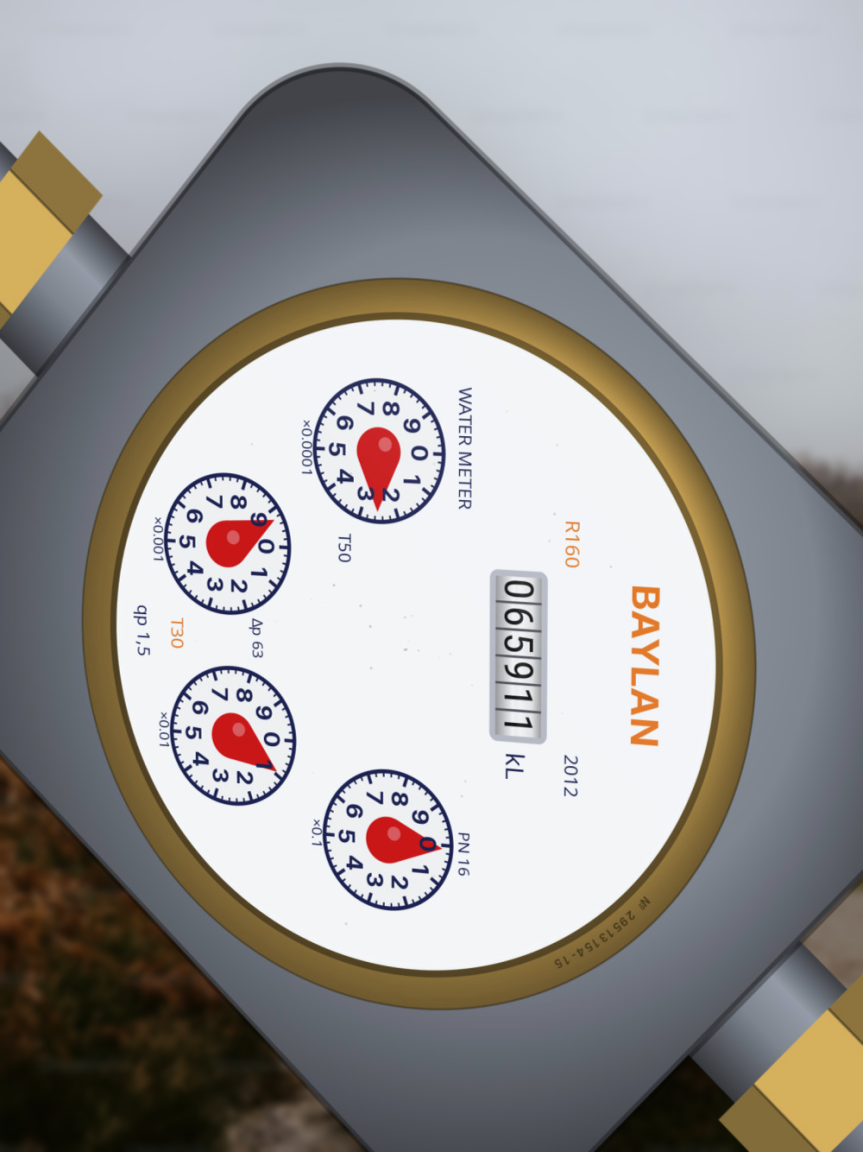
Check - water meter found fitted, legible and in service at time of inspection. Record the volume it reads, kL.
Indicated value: 65911.0092 kL
